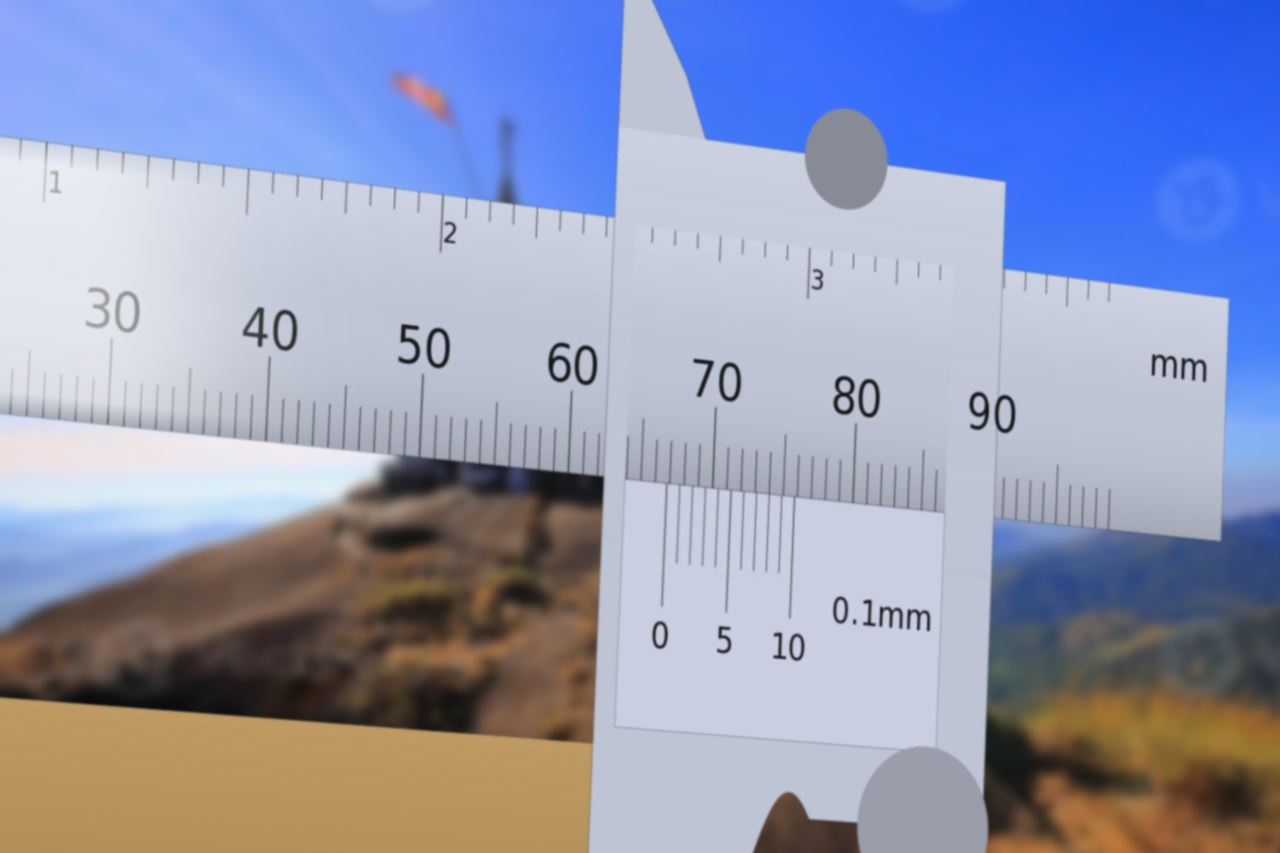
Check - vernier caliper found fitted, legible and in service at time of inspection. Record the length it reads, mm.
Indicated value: 66.8 mm
